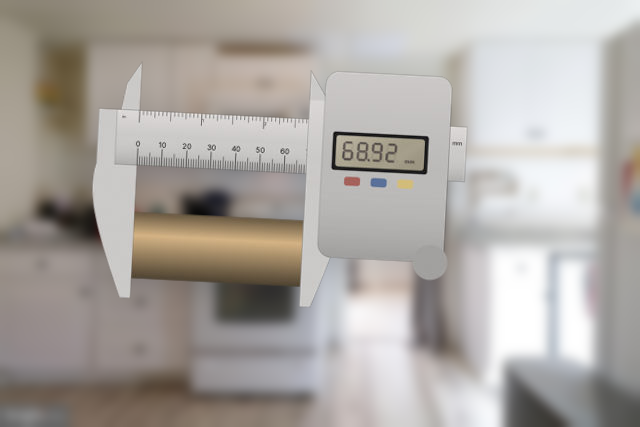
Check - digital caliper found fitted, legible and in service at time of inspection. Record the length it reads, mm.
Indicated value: 68.92 mm
